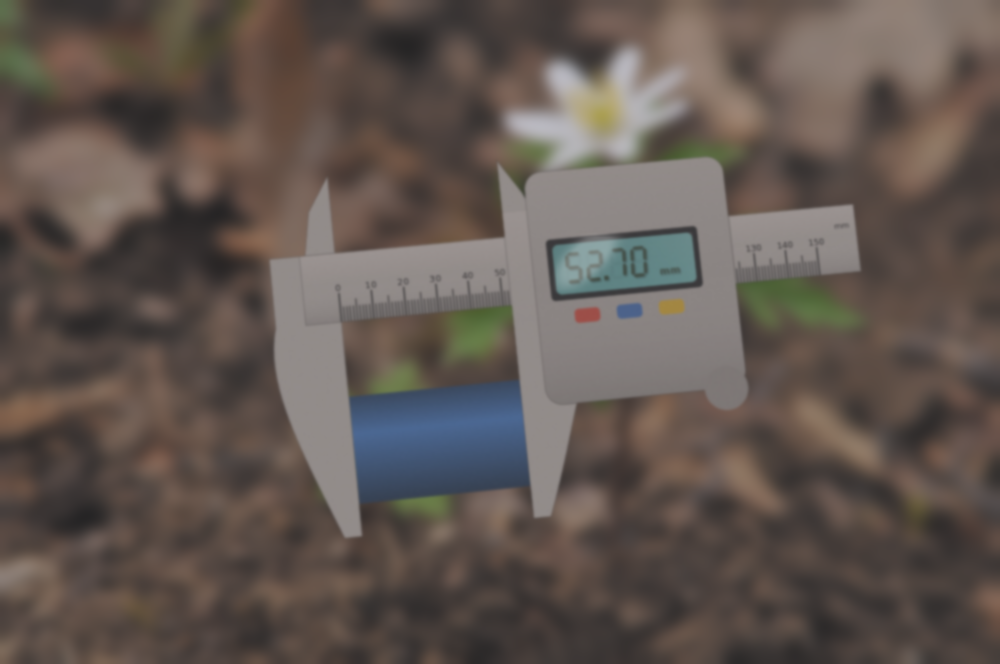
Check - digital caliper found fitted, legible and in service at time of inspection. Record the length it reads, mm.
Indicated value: 52.70 mm
